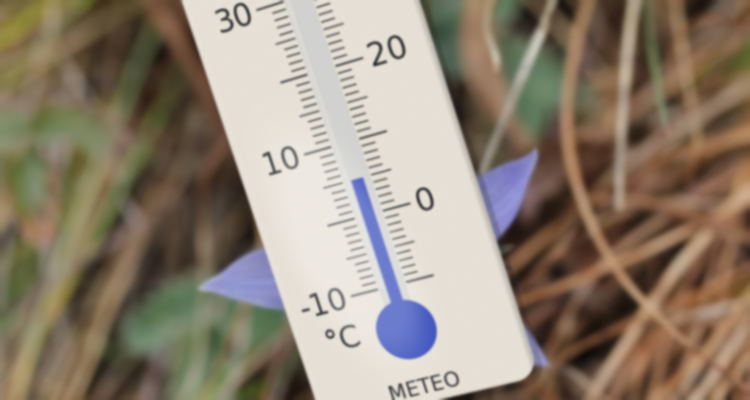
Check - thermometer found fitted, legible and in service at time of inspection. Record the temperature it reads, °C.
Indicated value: 5 °C
